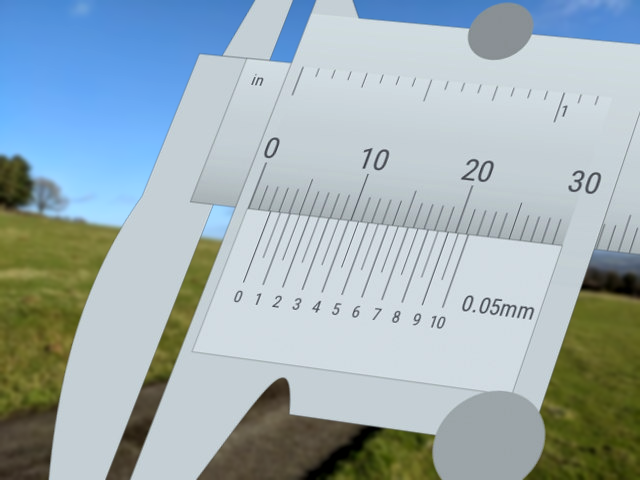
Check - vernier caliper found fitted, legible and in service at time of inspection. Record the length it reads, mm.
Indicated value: 2.2 mm
